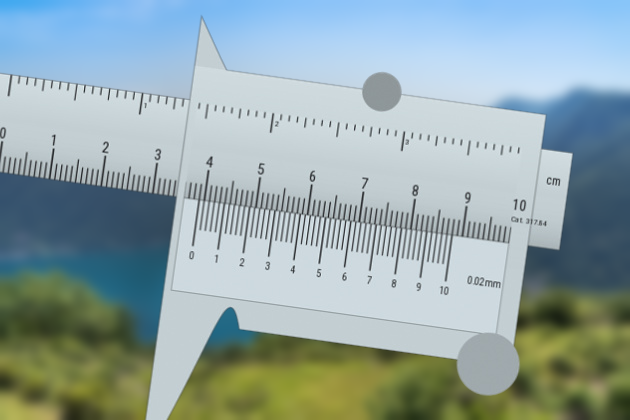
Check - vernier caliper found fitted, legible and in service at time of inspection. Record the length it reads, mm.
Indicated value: 39.0 mm
